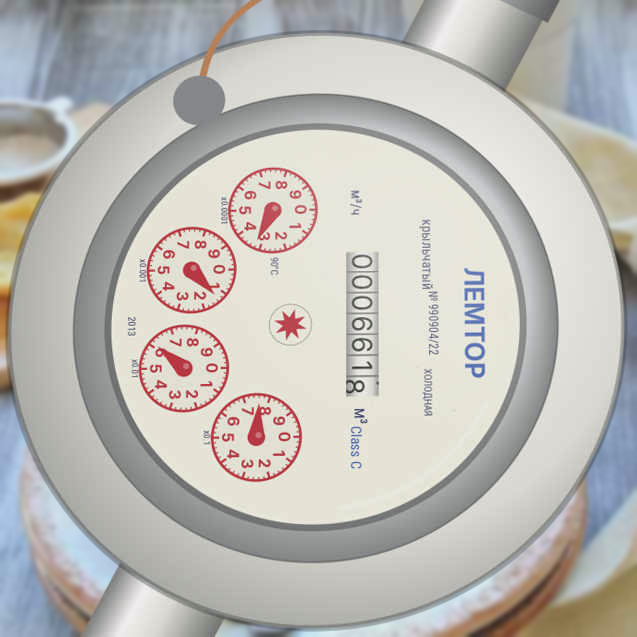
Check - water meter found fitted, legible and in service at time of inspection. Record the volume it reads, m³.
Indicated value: 6617.7613 m³
